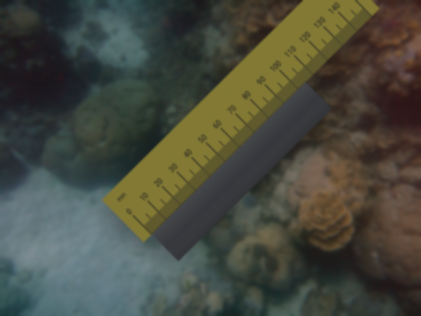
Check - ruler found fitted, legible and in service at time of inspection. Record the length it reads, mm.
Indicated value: 105 mm
